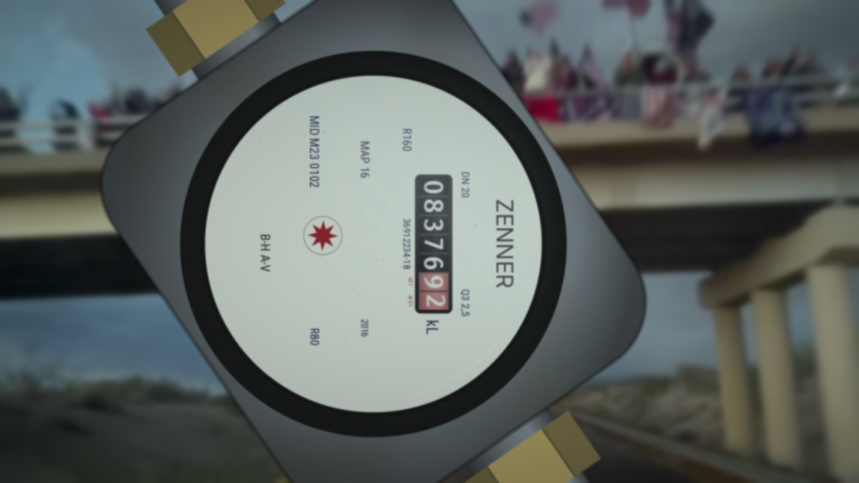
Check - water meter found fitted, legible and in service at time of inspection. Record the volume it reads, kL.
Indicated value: 8376.92 kL
